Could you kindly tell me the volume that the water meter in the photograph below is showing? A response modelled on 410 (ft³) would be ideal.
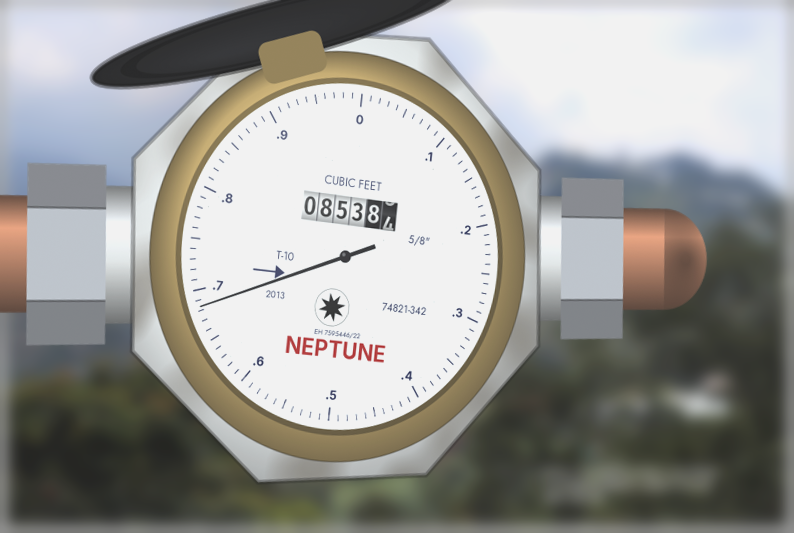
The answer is 85383.68 (ft³)
